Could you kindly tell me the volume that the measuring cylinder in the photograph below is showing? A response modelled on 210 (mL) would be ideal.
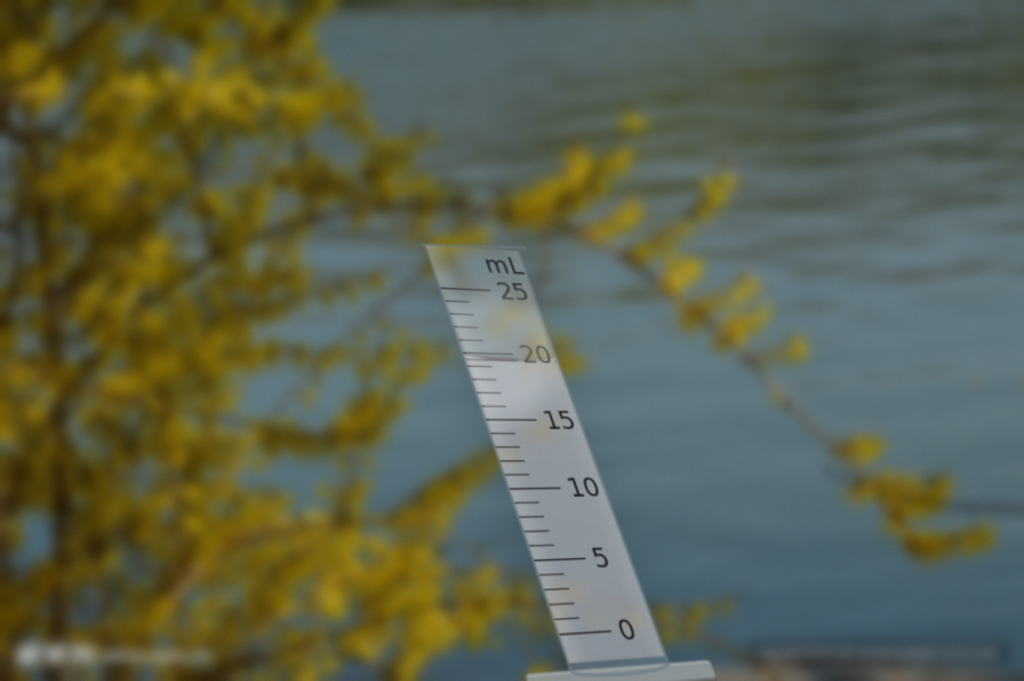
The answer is 19.5 (mL)
